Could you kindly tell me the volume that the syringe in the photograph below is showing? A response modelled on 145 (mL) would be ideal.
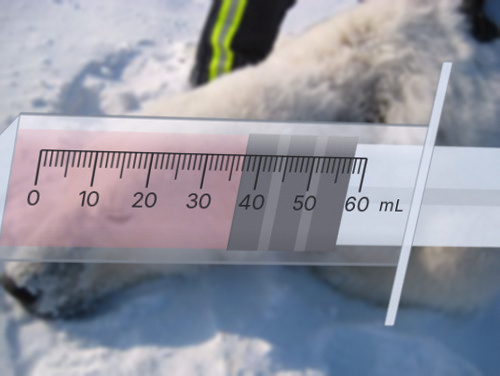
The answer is 37 (mL)
